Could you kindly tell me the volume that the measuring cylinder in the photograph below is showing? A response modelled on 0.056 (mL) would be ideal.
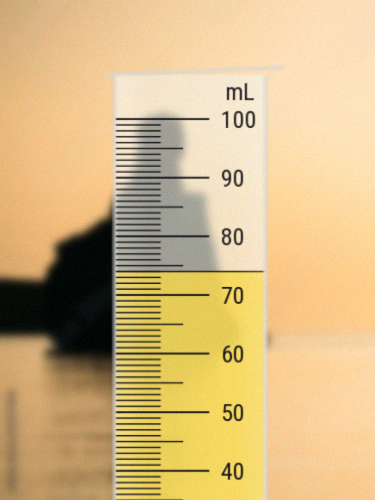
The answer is 74 (mL)
